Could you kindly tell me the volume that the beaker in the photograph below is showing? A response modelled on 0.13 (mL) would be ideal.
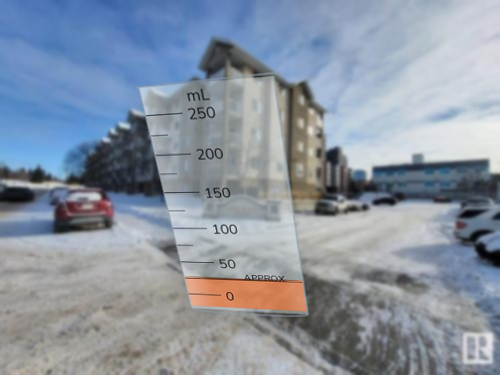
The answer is 25 (mL)
